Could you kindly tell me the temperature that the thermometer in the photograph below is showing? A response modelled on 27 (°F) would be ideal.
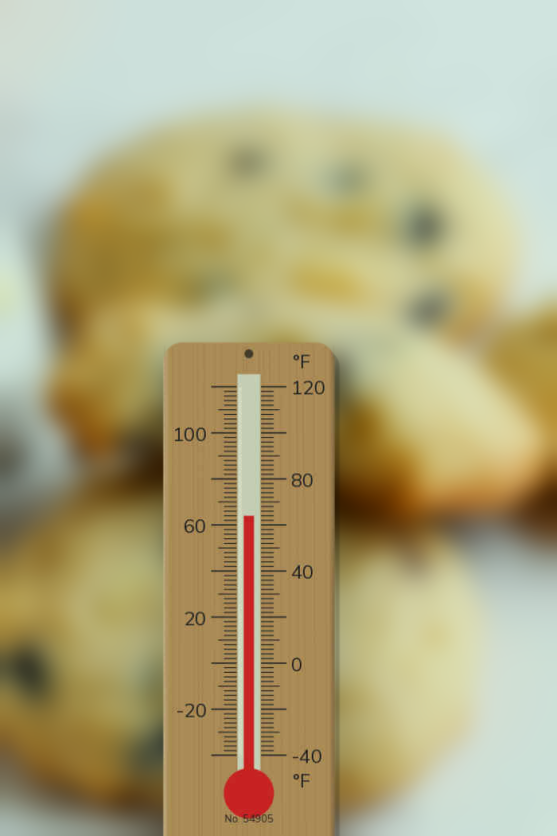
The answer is 64 (°F)
